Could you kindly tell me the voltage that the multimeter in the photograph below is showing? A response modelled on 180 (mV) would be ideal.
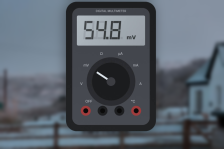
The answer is 54.8 (mV)
